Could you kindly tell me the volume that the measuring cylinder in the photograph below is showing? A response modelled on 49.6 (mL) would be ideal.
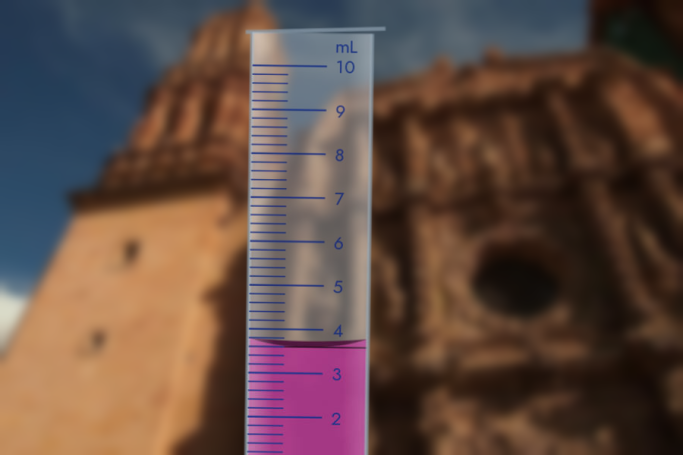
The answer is 3.6 (mL)
